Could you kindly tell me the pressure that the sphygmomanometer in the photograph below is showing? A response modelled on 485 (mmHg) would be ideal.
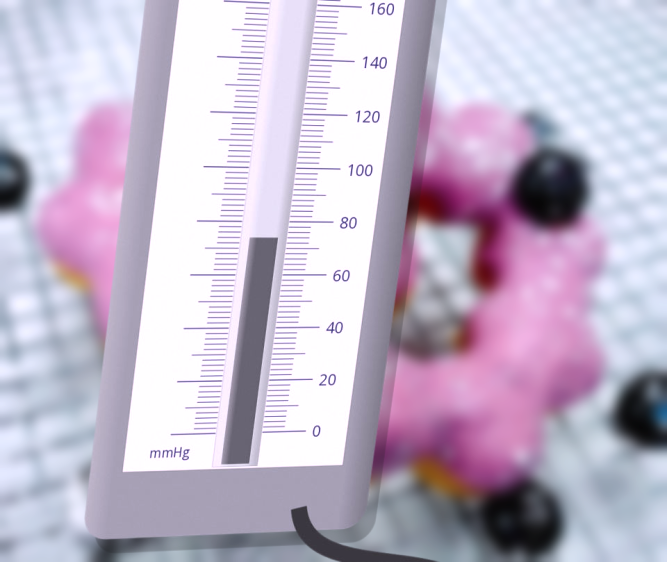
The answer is 74 (mmHg)
